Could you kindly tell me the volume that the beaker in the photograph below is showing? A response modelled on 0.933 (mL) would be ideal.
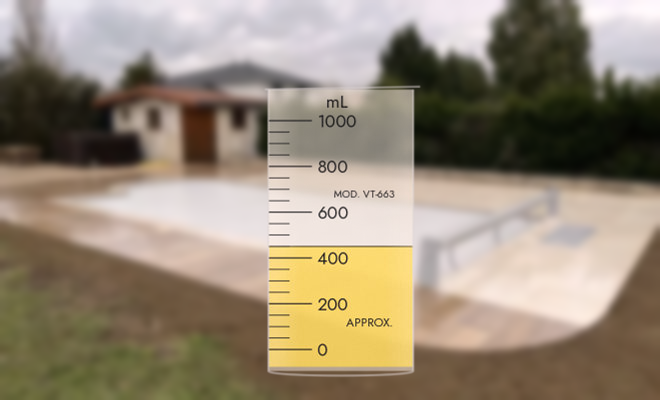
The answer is 450 (mL)
